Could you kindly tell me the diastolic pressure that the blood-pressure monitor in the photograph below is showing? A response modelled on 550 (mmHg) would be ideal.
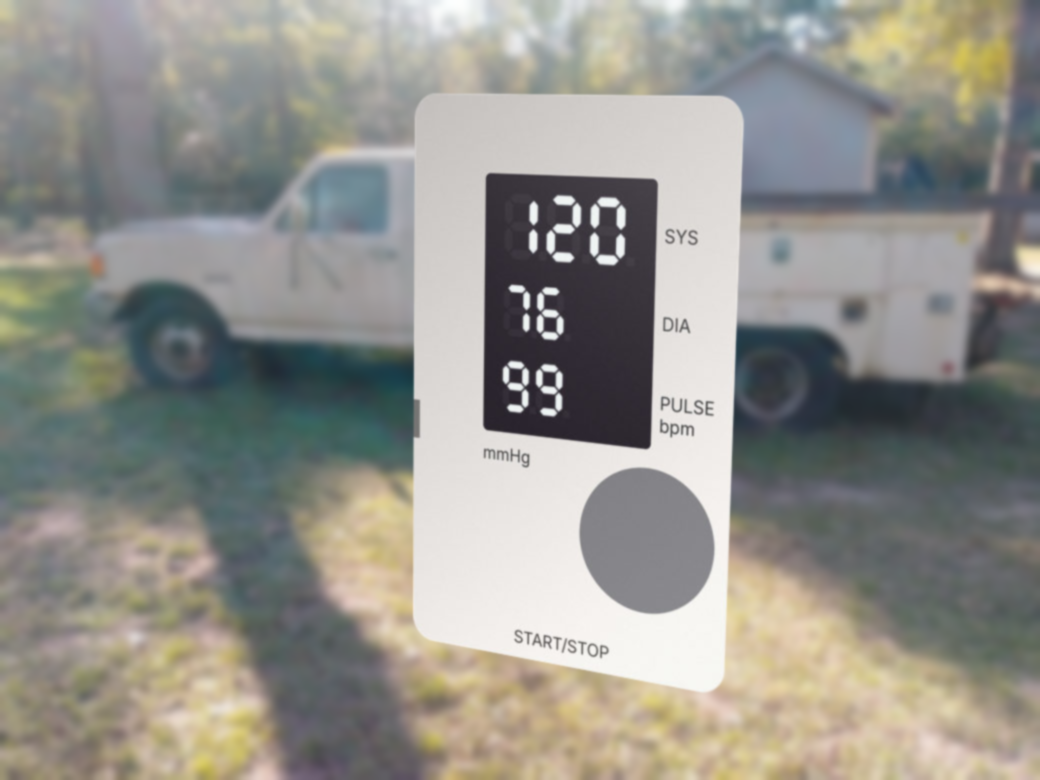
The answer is 76 (mmHg)
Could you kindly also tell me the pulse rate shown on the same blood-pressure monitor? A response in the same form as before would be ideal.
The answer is 99 (bpm)
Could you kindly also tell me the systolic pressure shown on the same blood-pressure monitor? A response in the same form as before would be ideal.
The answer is 120 (mmHg)
